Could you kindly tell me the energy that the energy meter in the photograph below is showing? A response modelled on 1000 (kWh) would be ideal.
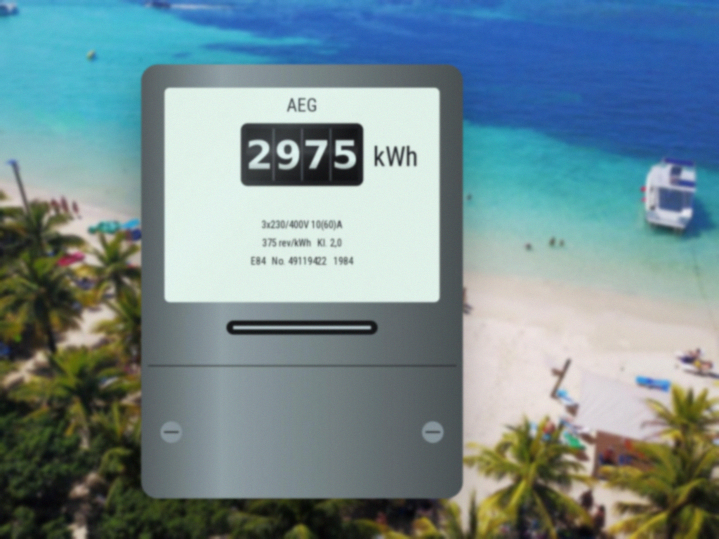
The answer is 2975 (kWh)
